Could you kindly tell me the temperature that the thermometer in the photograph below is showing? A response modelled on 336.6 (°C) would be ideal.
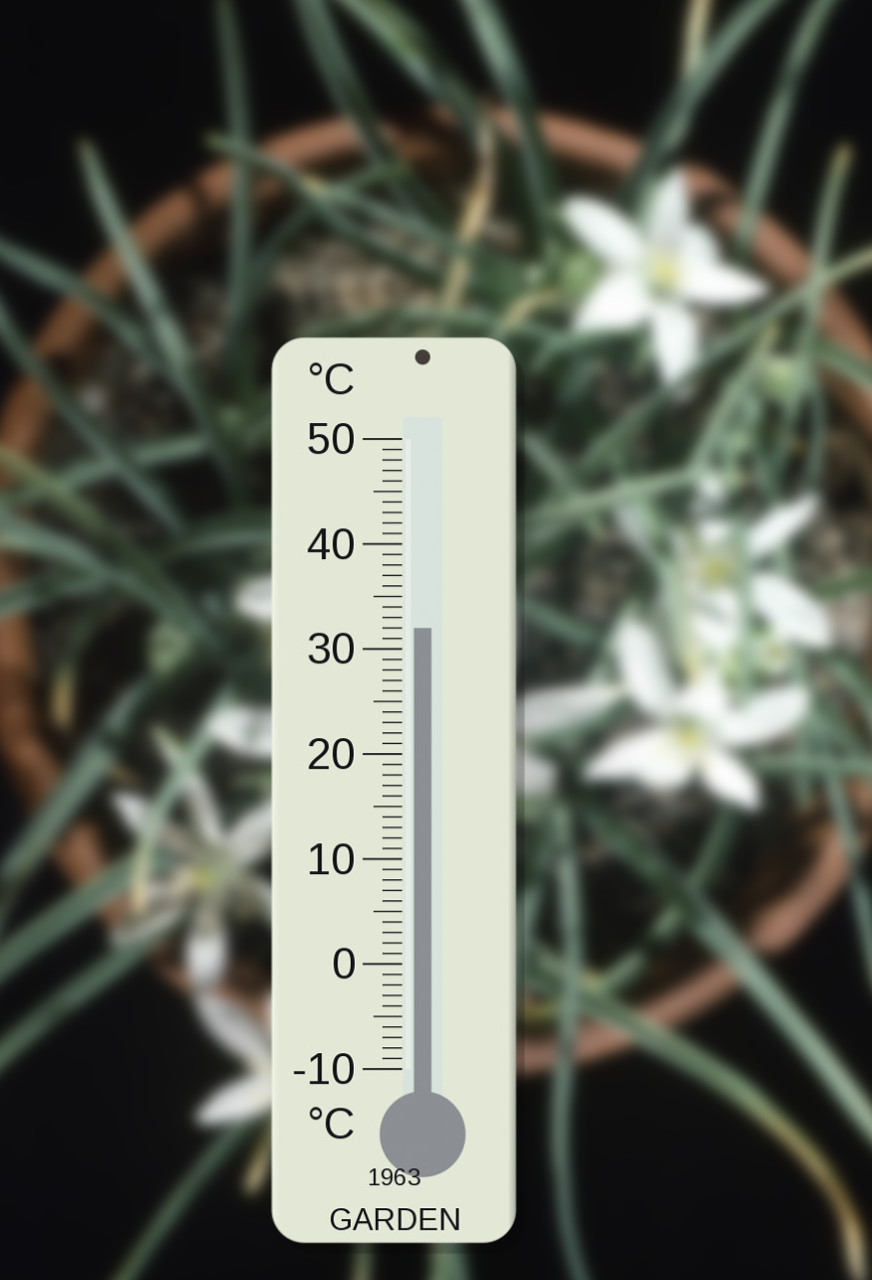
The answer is 32 (°C)
